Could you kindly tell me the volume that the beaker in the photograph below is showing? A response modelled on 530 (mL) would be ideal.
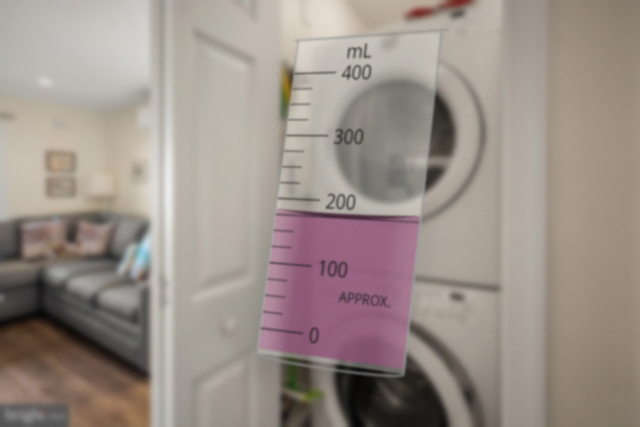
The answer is 175 (mL)
